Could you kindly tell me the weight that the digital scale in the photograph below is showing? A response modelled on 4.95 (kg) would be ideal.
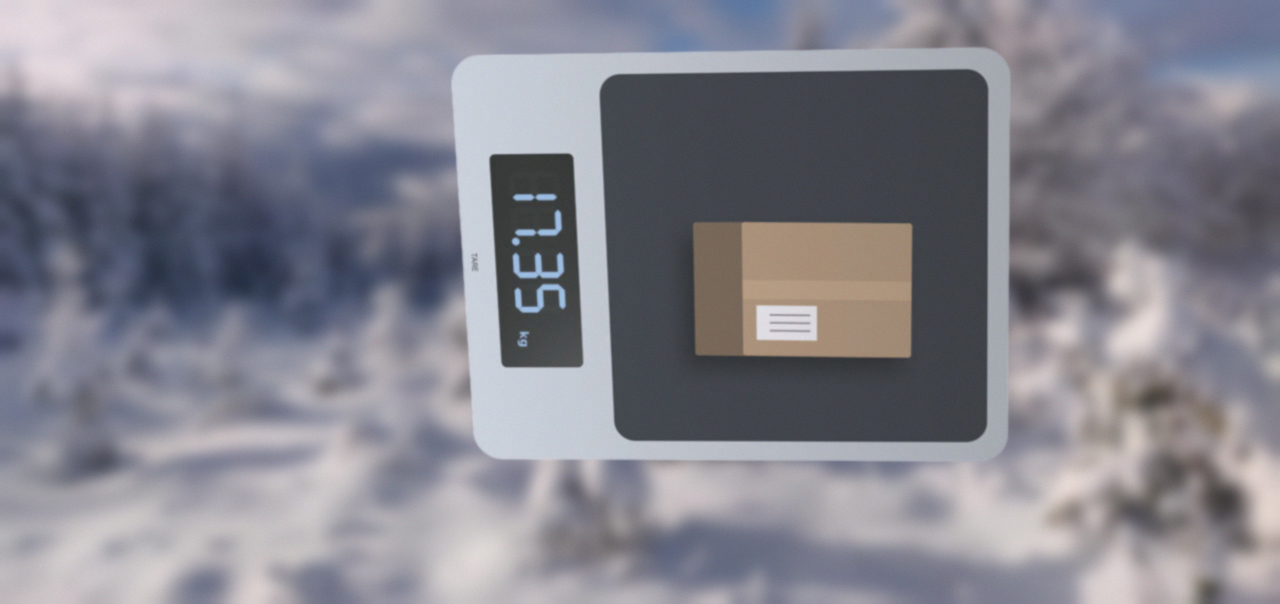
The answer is 17.35 (kg)
